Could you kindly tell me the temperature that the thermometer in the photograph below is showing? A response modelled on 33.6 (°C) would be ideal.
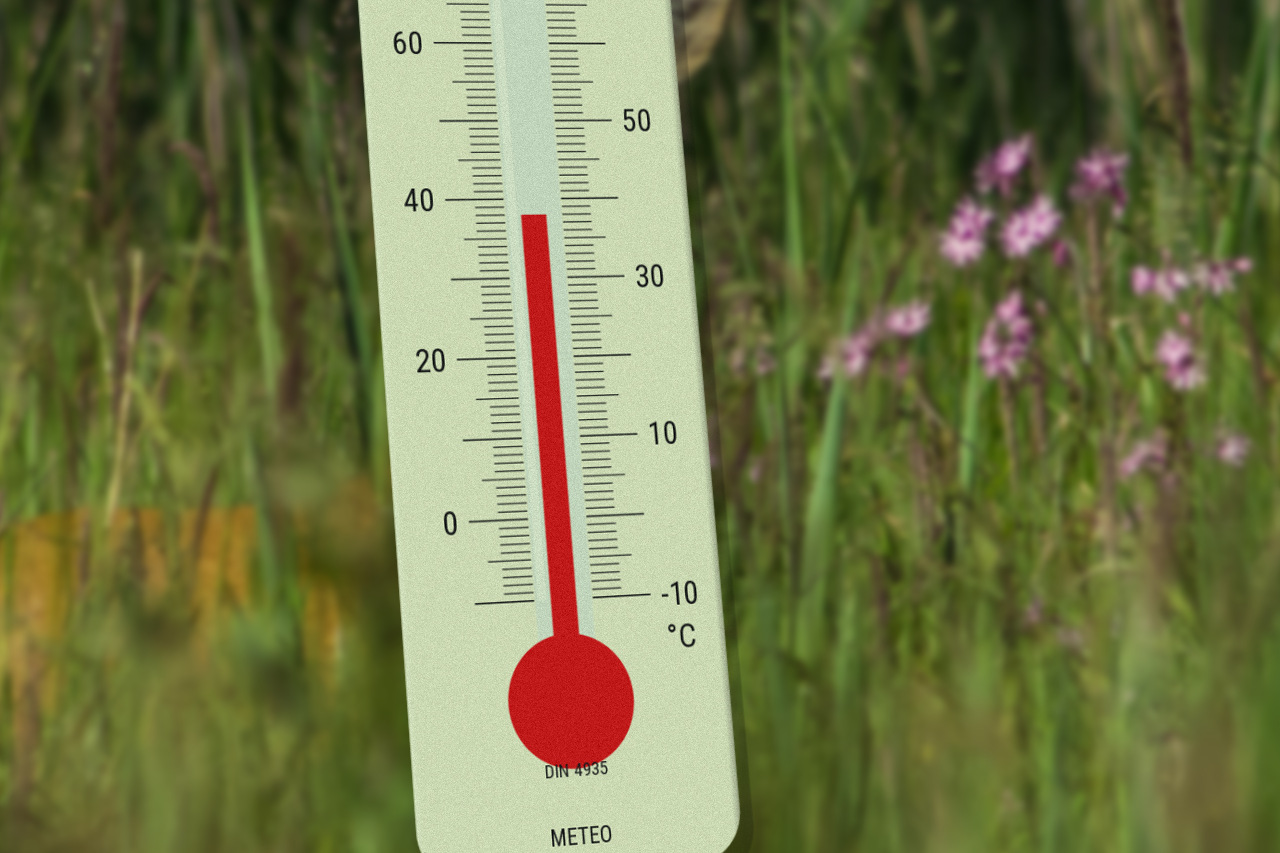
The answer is 38 (°C)
